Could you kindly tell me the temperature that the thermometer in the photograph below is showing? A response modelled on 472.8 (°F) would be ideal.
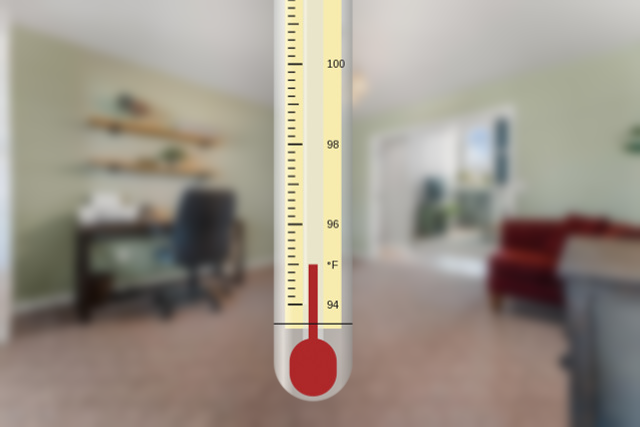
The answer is 95 (°F)
